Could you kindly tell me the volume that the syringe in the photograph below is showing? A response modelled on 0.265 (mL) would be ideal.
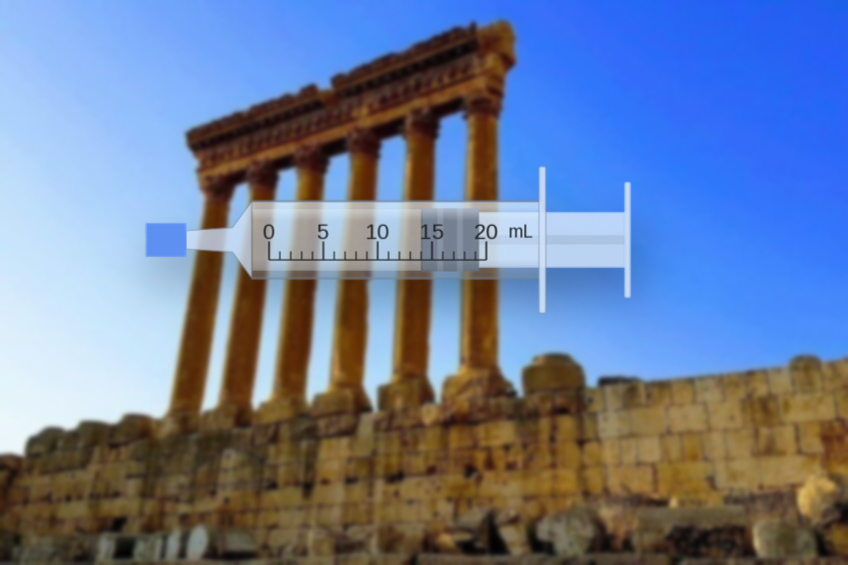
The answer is 14 (mL)
